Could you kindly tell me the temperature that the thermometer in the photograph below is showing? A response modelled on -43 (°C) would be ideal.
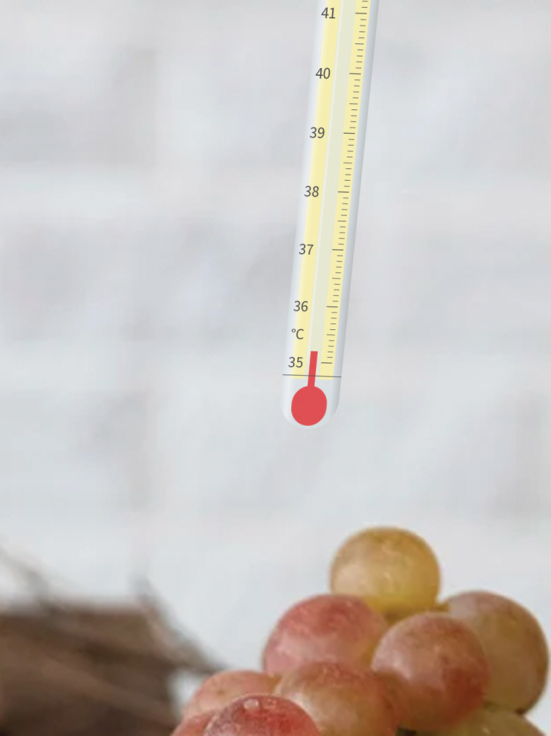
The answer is 35.2 (°C)
